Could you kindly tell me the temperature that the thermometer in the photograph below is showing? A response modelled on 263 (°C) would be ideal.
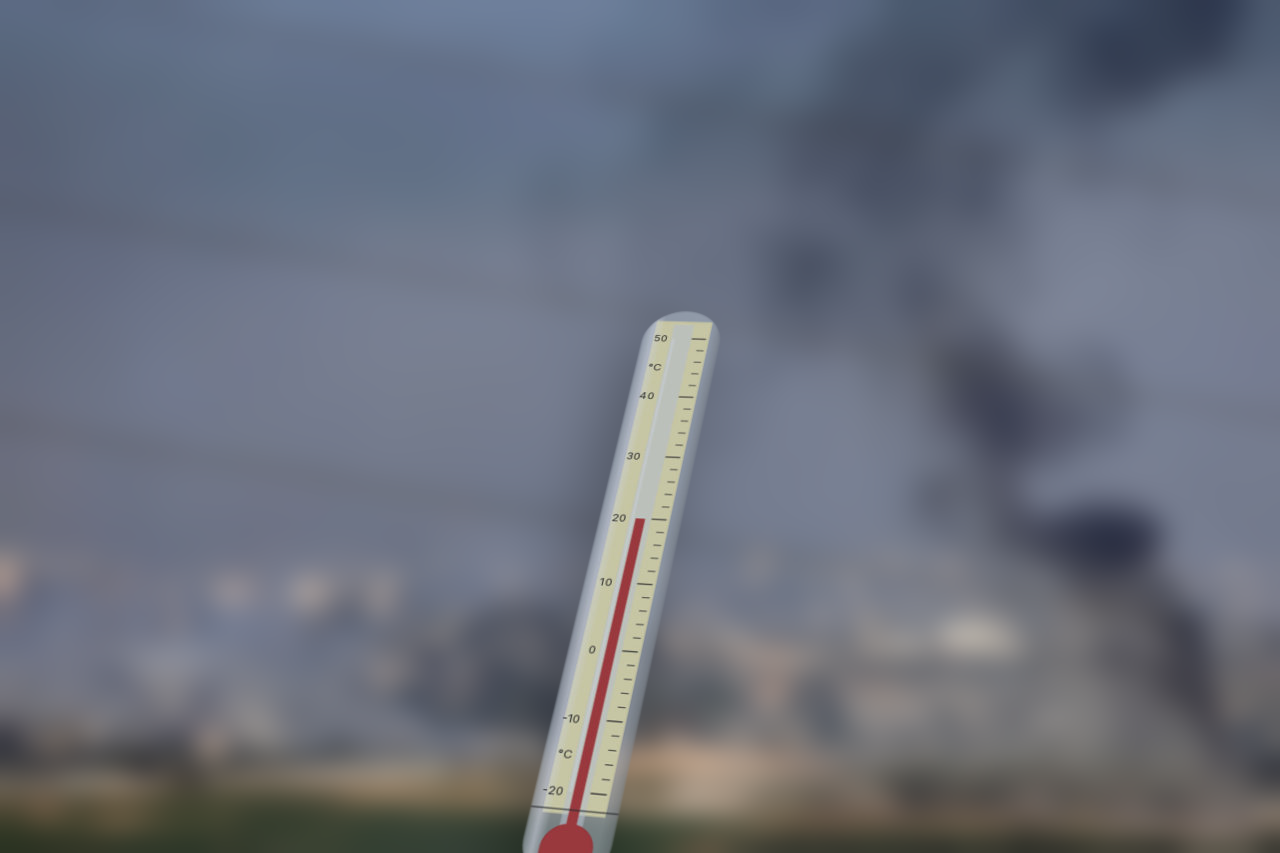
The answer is 20 (°C)
